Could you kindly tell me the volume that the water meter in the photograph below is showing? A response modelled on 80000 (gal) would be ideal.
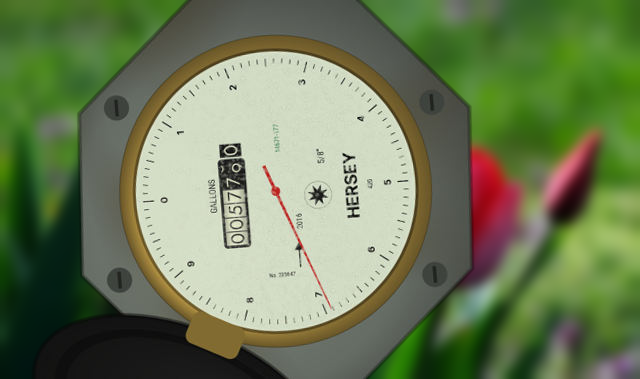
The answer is 57786.9 (gal)
